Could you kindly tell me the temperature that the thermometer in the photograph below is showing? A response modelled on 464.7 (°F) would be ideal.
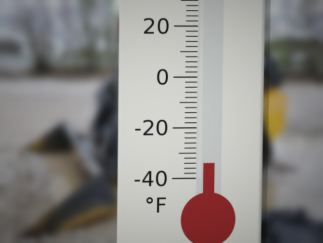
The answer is -34 (°F)
